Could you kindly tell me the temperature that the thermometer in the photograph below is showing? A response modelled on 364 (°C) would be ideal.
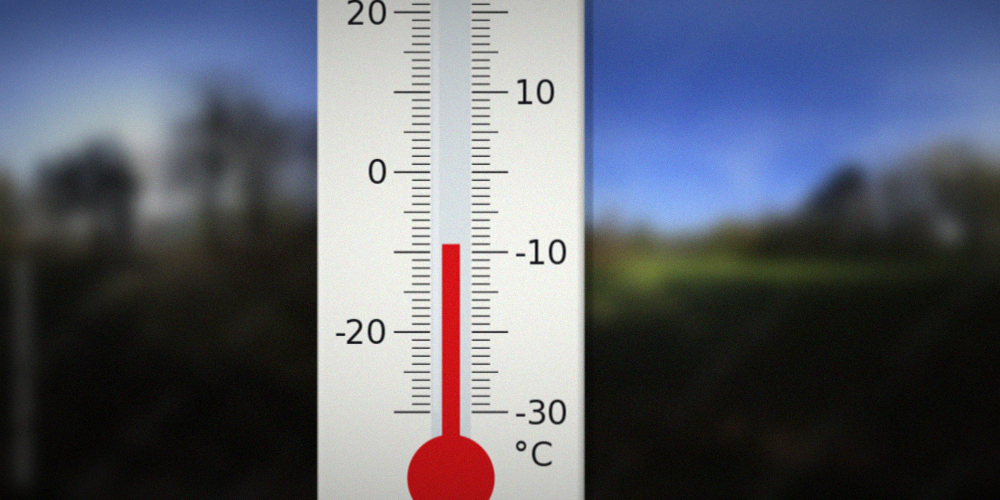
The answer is -9 (°C)
